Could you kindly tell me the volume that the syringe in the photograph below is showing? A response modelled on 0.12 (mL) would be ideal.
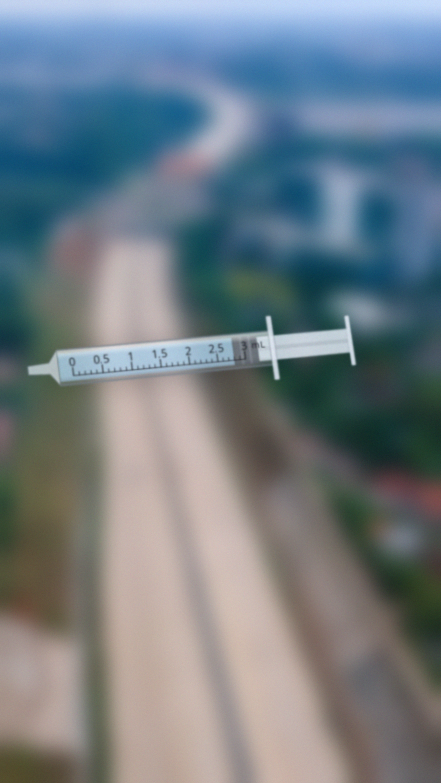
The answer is 2.8 (mL)
